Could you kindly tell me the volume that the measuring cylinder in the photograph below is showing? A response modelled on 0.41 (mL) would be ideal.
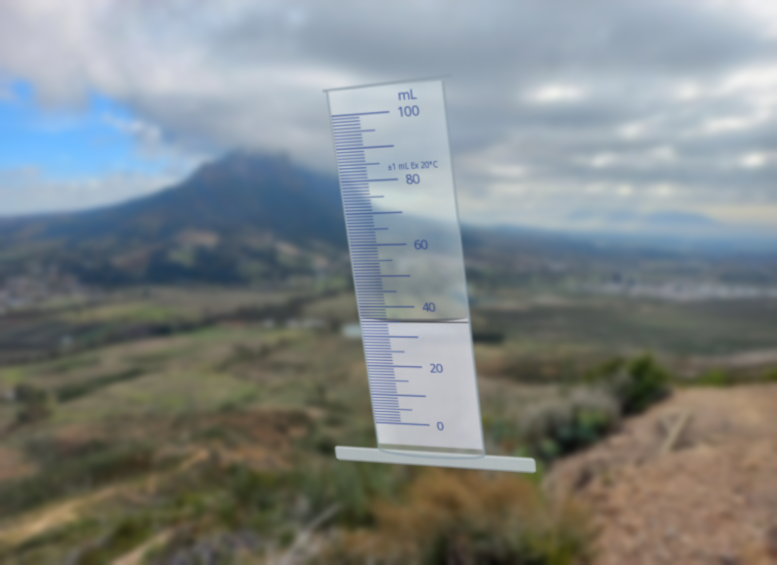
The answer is 35 (mL)
